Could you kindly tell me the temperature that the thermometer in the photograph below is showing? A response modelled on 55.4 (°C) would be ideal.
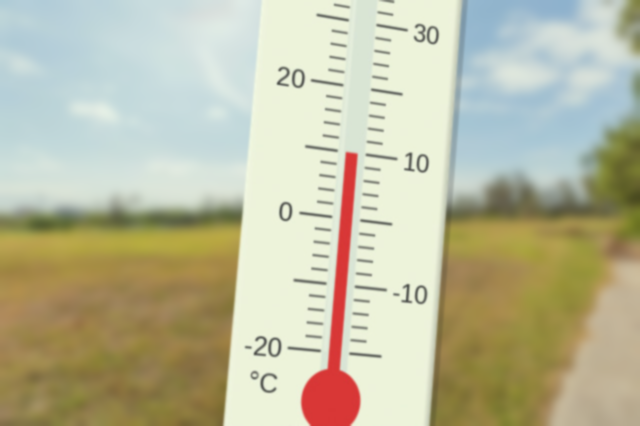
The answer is 10 (°C)
